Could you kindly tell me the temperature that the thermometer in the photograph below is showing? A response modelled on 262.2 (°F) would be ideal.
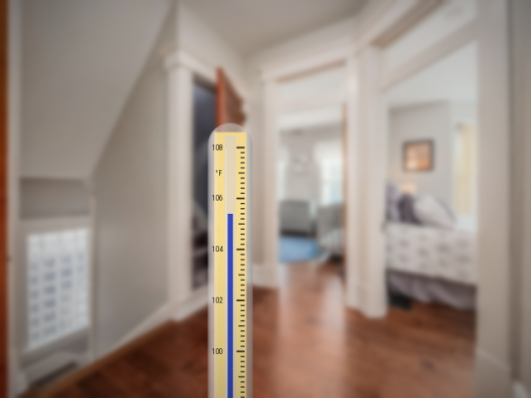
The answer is 105.4 (°F)
